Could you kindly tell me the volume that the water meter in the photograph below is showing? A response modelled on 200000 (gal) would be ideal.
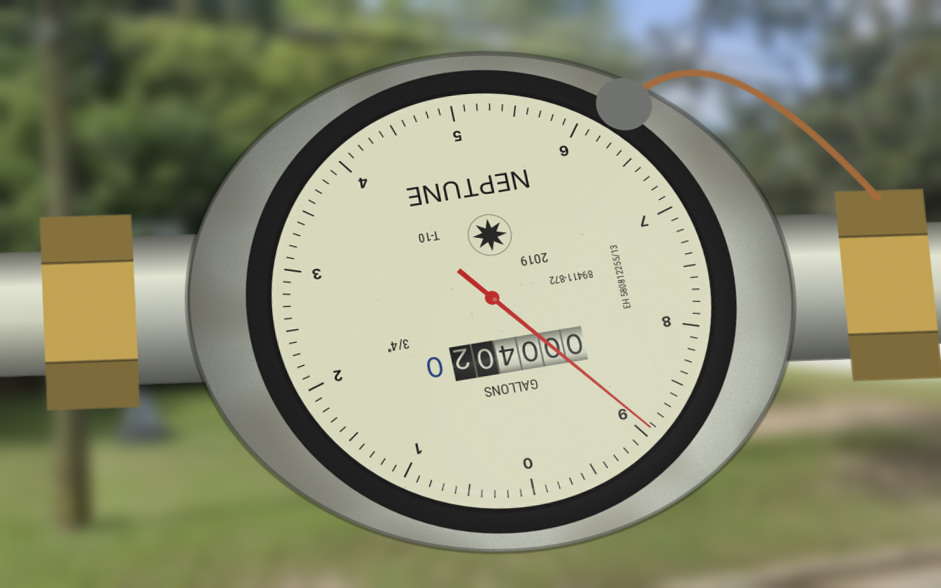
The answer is 4018.9 (gal)
